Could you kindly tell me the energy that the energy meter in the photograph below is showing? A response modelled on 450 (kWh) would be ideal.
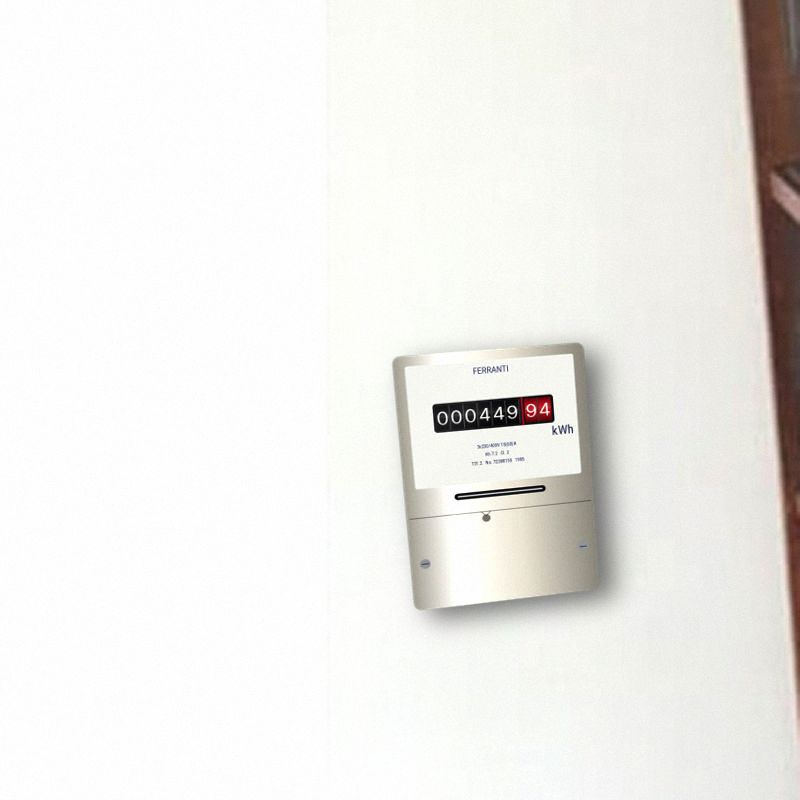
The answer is 449.94 (kWh)
